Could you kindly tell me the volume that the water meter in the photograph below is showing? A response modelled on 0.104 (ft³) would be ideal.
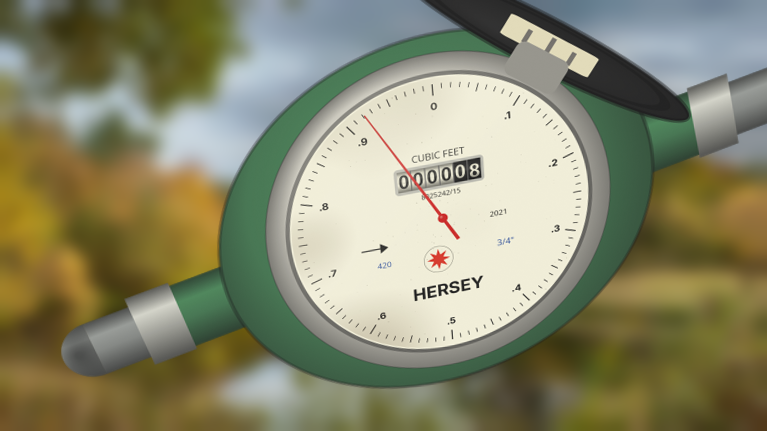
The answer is 7.92 (ft³)
